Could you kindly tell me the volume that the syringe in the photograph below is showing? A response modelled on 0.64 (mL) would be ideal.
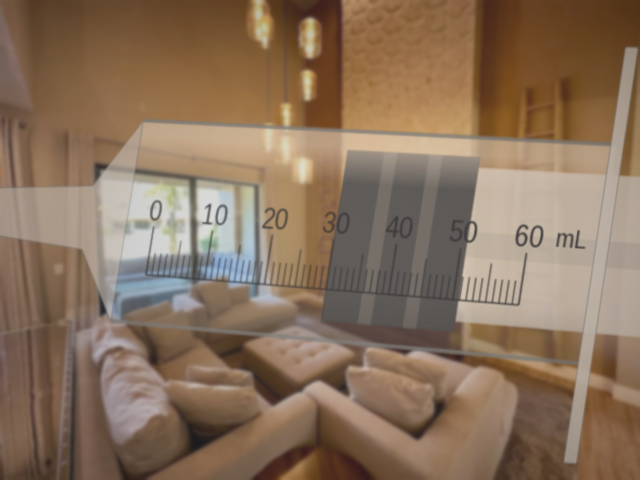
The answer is 30 (mL)
